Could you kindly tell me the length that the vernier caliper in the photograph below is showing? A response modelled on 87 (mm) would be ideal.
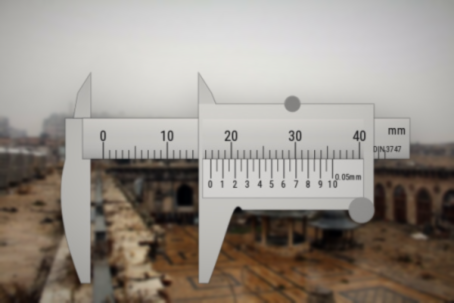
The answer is 16.8 (mm)
